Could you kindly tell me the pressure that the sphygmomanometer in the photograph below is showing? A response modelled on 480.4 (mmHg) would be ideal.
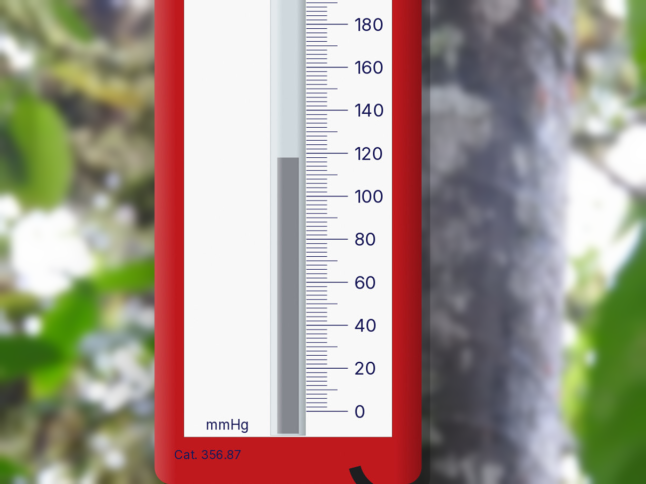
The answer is 118 (mmHg)
